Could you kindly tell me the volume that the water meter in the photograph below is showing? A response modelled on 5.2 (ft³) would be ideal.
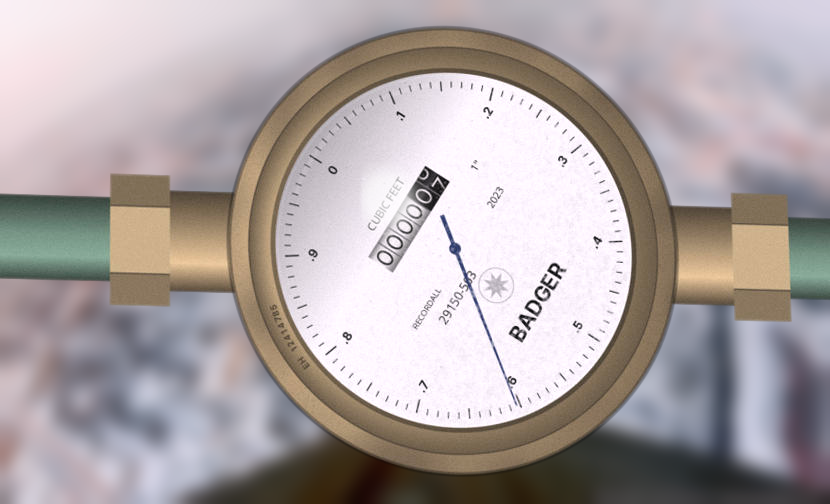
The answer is 6.60 (ft³)
